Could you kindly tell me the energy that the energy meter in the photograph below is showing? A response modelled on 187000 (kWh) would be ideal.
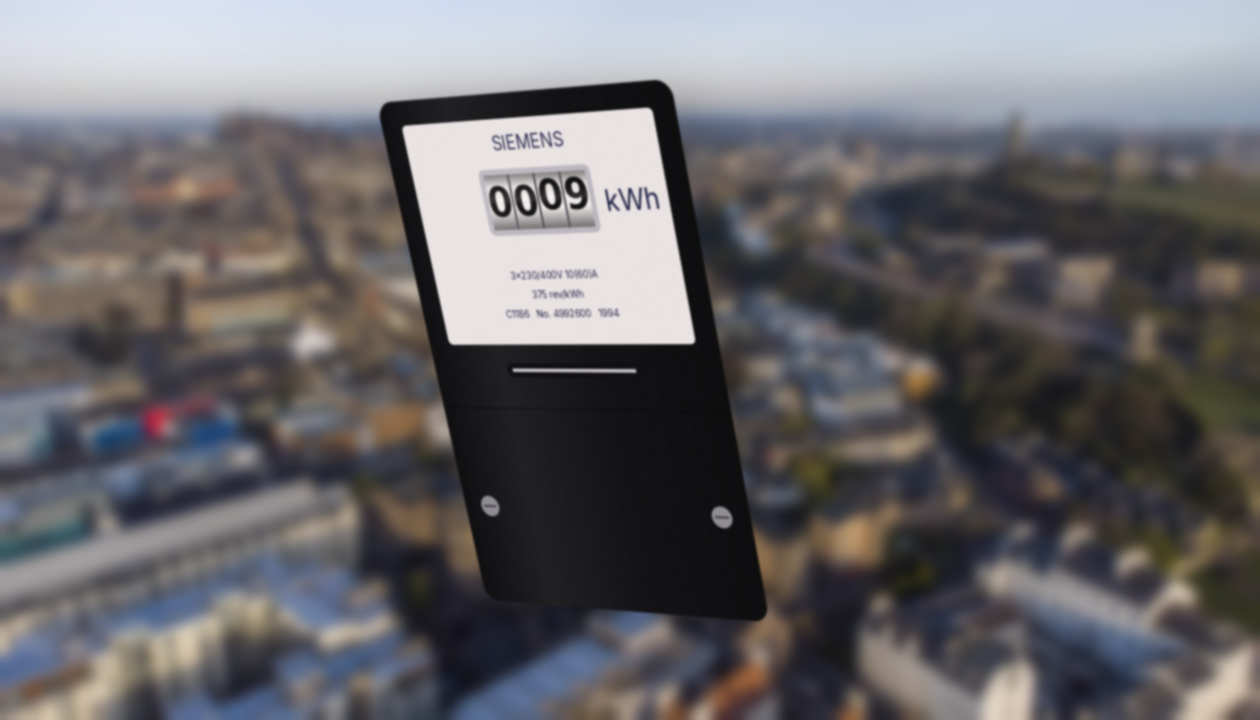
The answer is 9 (kWh)
